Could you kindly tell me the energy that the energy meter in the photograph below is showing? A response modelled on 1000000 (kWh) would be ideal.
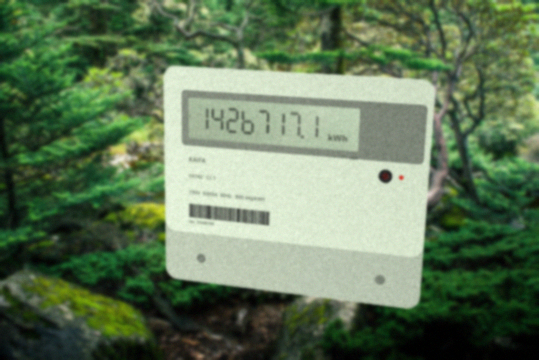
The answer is 1426717.1 (kWh)
